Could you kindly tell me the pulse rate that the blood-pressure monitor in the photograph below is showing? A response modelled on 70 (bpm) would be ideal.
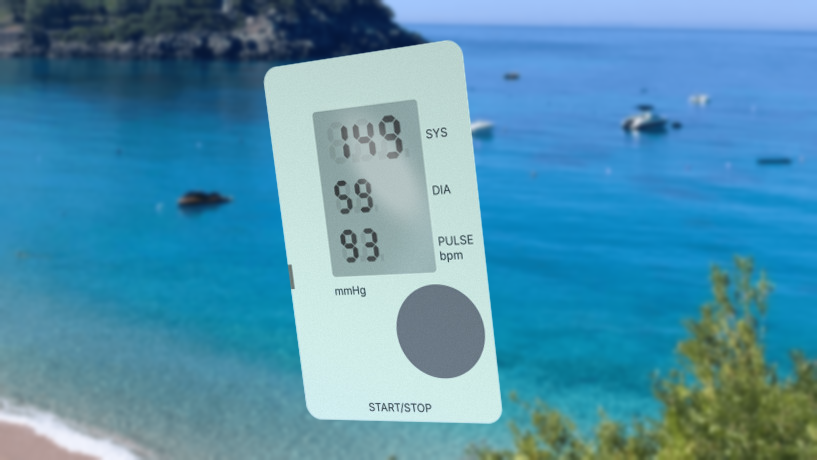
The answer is 93 (bpm)
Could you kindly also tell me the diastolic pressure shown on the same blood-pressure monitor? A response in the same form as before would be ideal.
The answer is 59 (mmHg)
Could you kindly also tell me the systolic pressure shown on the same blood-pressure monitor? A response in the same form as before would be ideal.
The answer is 149 (mmHg)
